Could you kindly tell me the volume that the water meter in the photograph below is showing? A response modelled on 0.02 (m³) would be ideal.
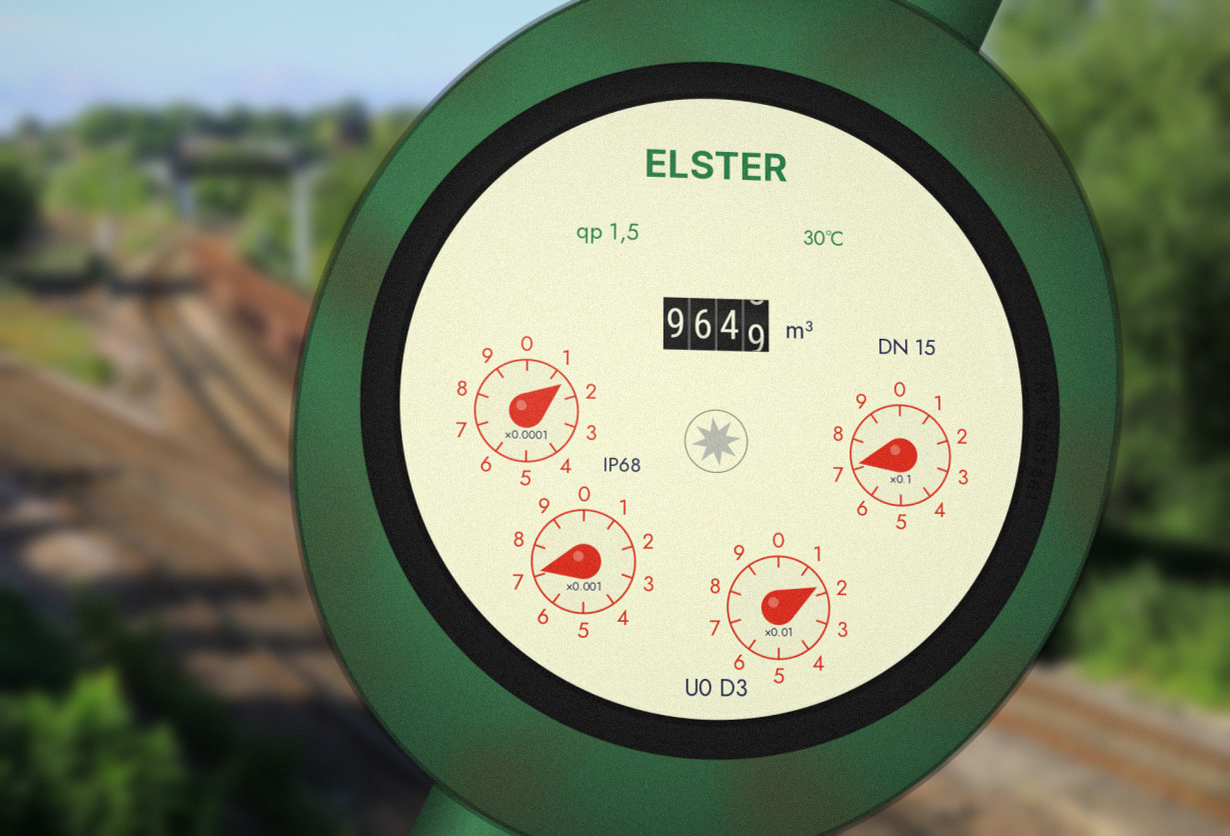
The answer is 9648.7171 (m³)
